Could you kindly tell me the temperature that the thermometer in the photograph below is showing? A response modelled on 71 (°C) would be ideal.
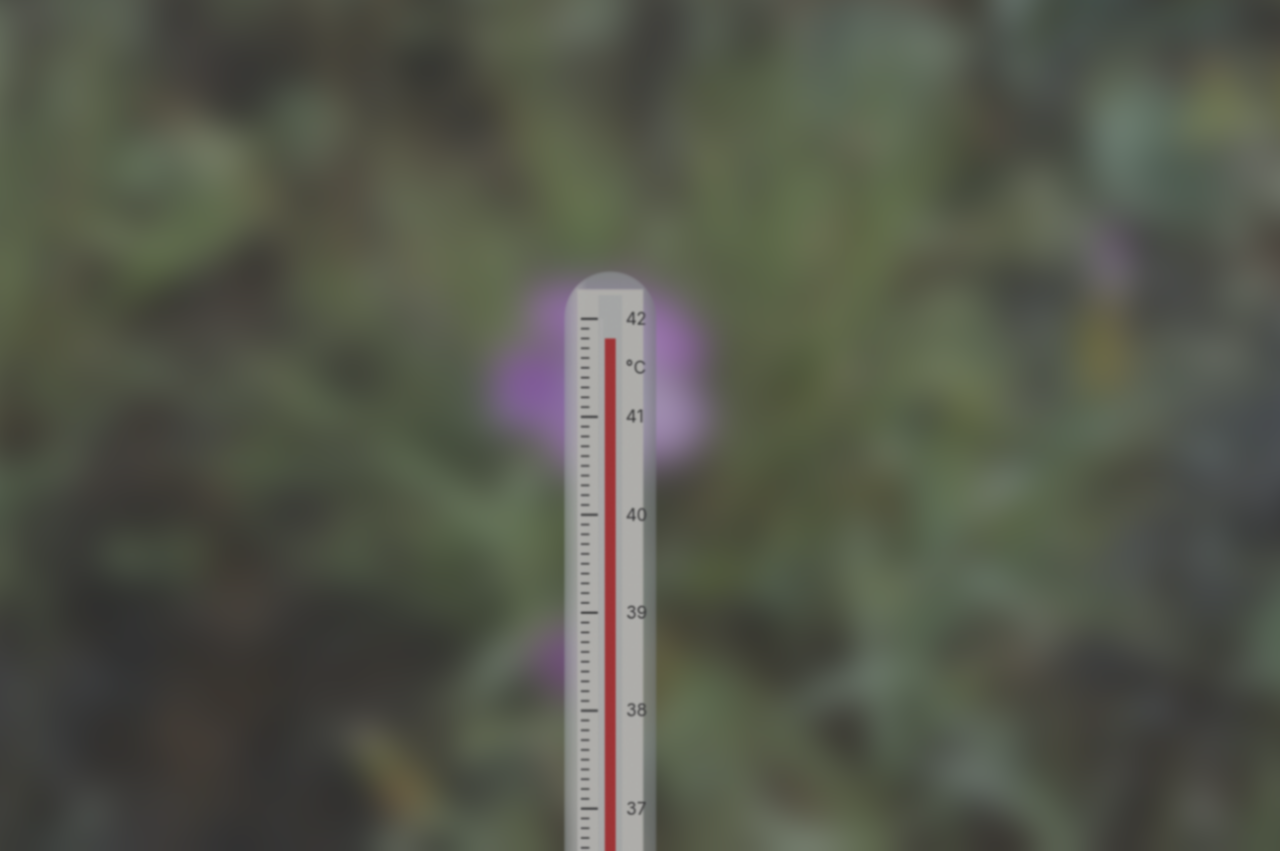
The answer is 41.8 (°C)
